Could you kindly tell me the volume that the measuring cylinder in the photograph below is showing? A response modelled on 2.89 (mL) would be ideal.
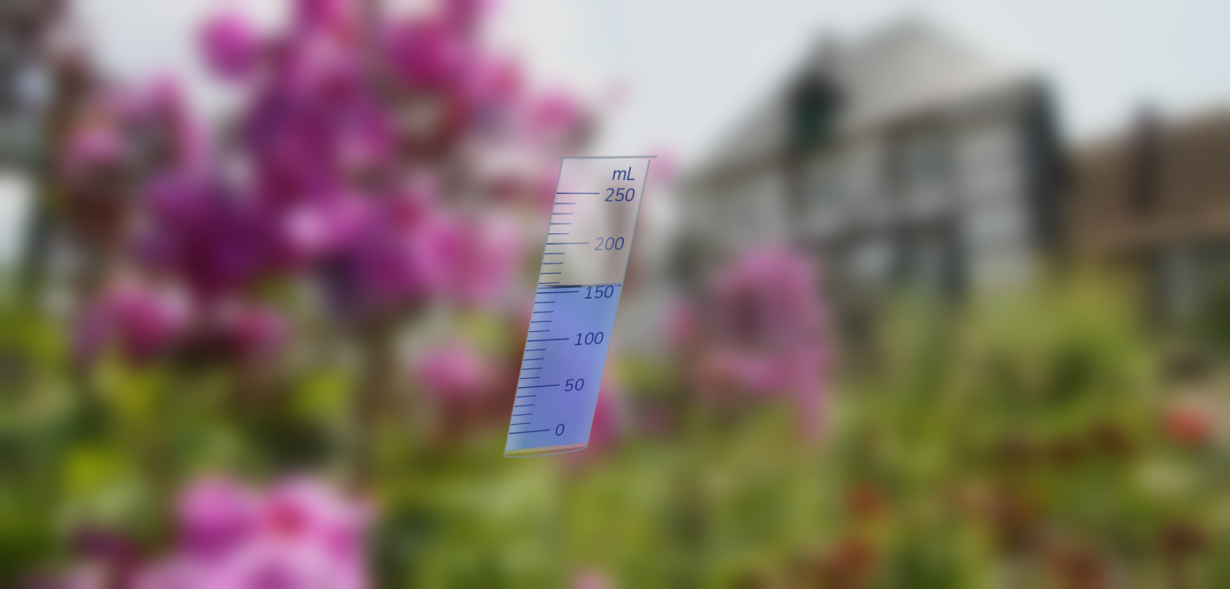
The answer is 155 (mL)
